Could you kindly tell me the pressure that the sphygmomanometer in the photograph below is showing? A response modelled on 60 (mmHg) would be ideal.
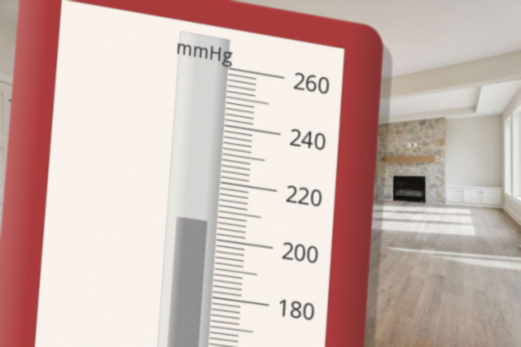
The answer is 206 (mmHg)
